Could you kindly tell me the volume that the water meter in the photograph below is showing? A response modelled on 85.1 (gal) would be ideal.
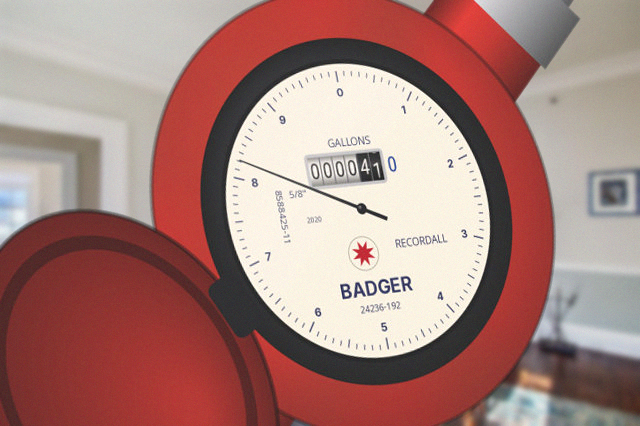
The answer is 408.2 (gal)
